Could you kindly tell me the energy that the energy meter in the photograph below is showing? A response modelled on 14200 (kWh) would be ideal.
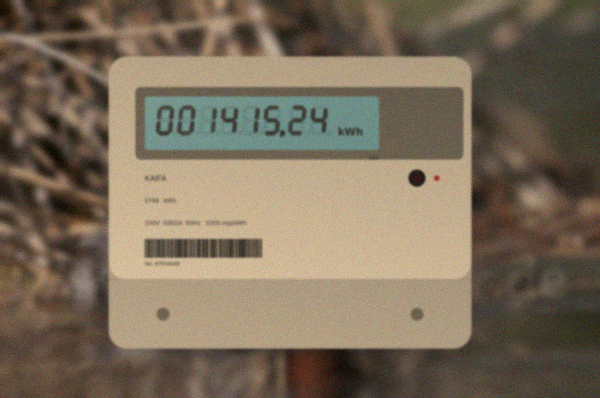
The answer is 1415.24 (kWh)
